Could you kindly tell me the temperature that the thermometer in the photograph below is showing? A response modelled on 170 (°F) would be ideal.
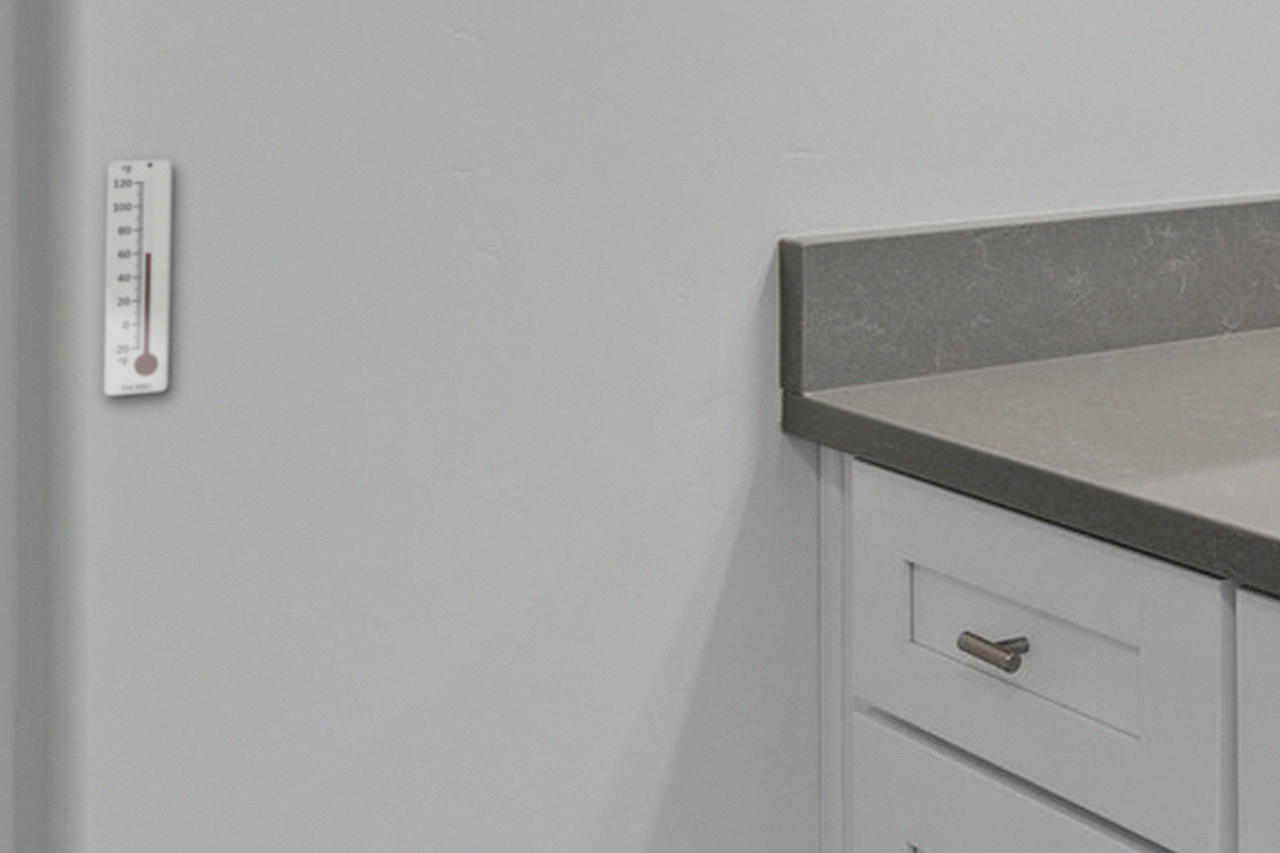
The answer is 60 (°F)
